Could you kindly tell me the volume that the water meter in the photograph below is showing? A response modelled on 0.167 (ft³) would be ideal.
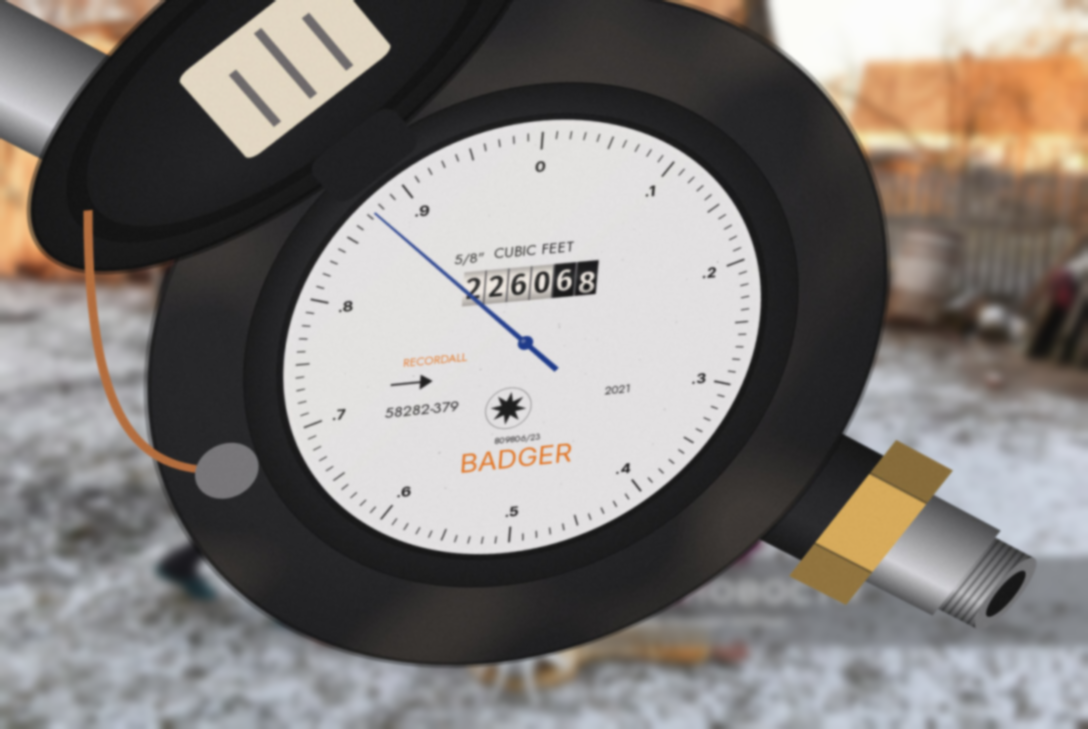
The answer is 226067.87 (ft³)
